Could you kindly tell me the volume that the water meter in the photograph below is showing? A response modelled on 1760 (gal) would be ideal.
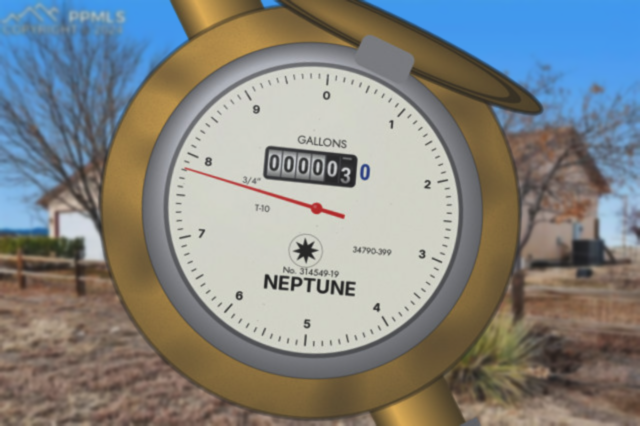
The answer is 27.8 (gal)
